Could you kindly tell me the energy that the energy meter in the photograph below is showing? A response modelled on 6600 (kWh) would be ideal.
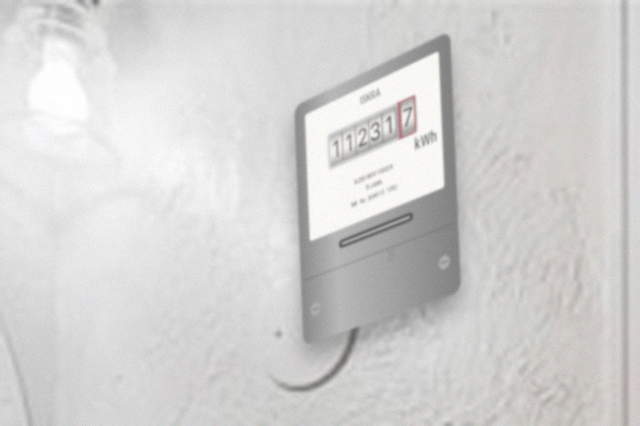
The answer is 11231.7 (kWh)
